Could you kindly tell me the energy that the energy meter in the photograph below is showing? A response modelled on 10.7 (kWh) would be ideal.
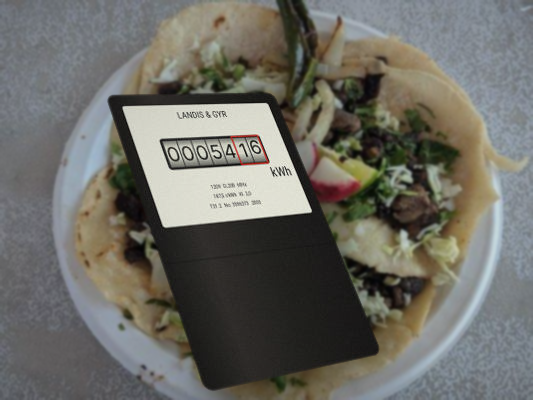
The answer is 54.16 (kWh)
